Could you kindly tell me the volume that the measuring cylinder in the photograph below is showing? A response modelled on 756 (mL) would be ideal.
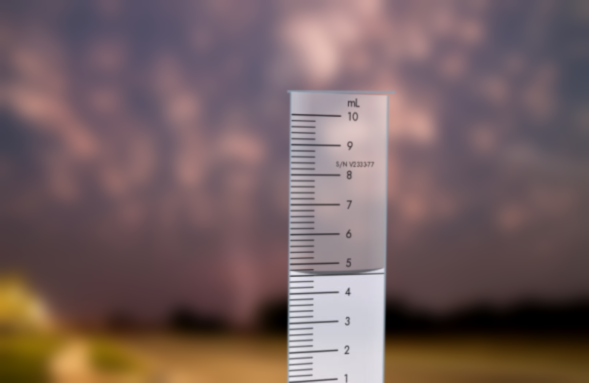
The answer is 4.6 (mL)
